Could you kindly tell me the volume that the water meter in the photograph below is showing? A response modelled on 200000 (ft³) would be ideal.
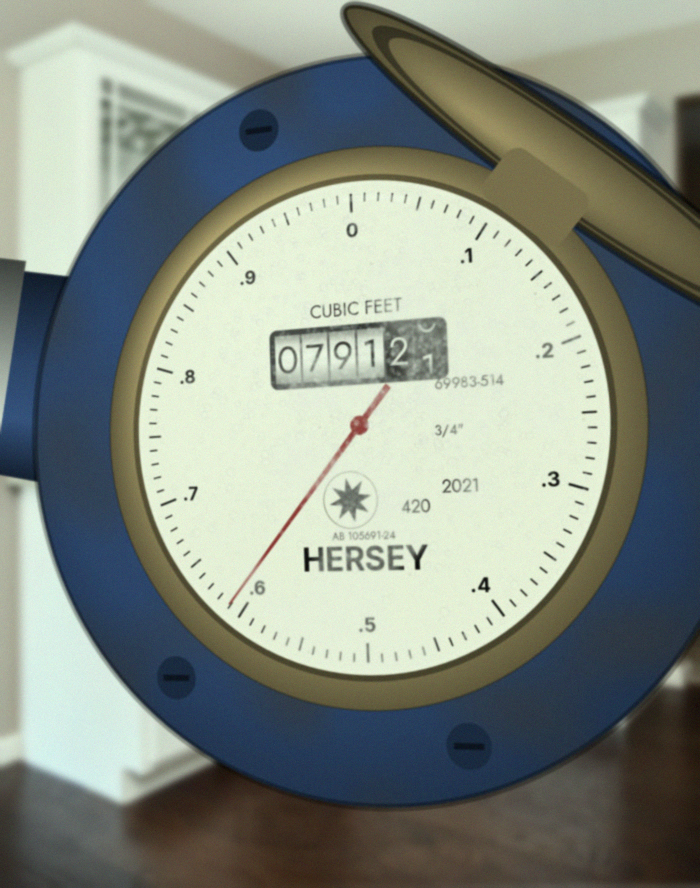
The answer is 79120.61 (ft³)
